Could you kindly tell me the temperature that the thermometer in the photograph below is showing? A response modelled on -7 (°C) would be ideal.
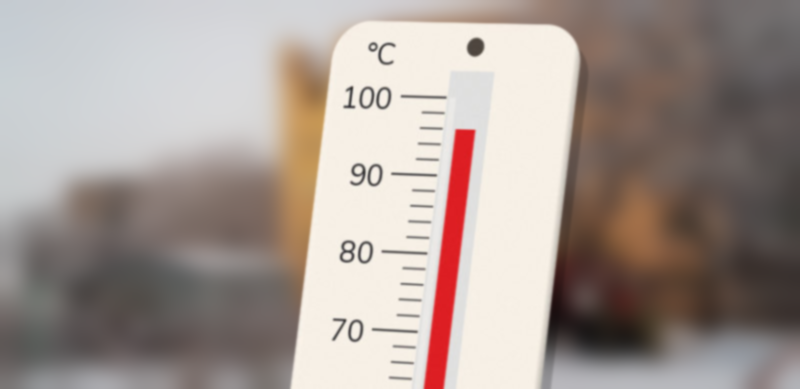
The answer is 96 (°C)
